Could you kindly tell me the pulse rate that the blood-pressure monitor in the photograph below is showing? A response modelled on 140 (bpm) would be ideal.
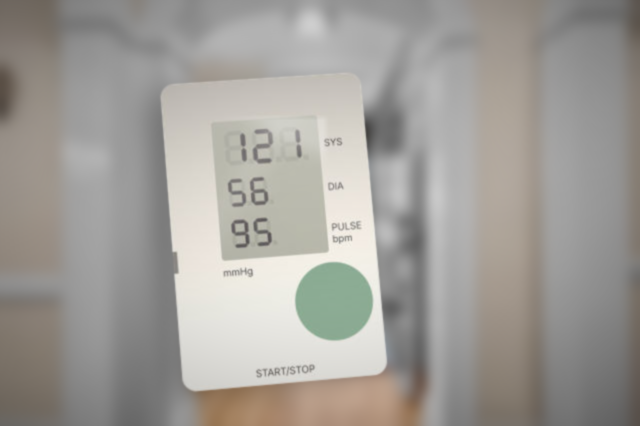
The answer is 95 (bpm)
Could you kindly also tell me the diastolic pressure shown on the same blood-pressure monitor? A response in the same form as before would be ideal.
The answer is 56 (mmHg)
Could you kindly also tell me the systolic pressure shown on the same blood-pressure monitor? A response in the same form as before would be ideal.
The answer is 121 (mmHg)
